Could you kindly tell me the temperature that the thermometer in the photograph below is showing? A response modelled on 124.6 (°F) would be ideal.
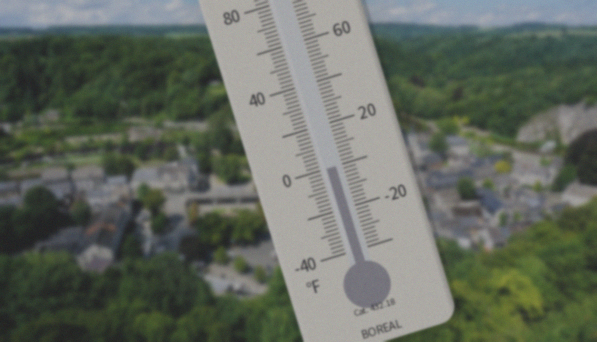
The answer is 0 (°F)
